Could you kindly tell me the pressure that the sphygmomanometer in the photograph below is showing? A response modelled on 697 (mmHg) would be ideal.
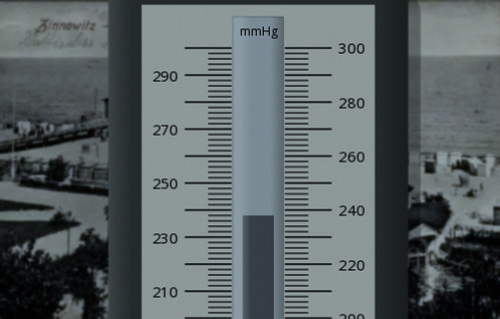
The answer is 238 (mmHg)
